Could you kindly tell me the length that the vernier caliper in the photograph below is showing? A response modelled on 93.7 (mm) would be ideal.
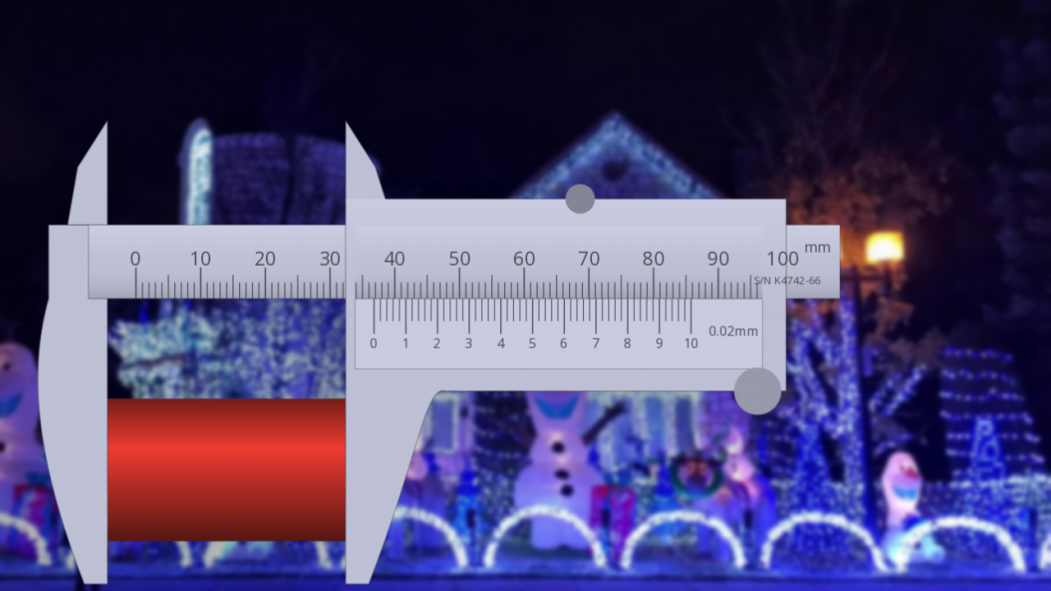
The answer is 36.8 (mm)
